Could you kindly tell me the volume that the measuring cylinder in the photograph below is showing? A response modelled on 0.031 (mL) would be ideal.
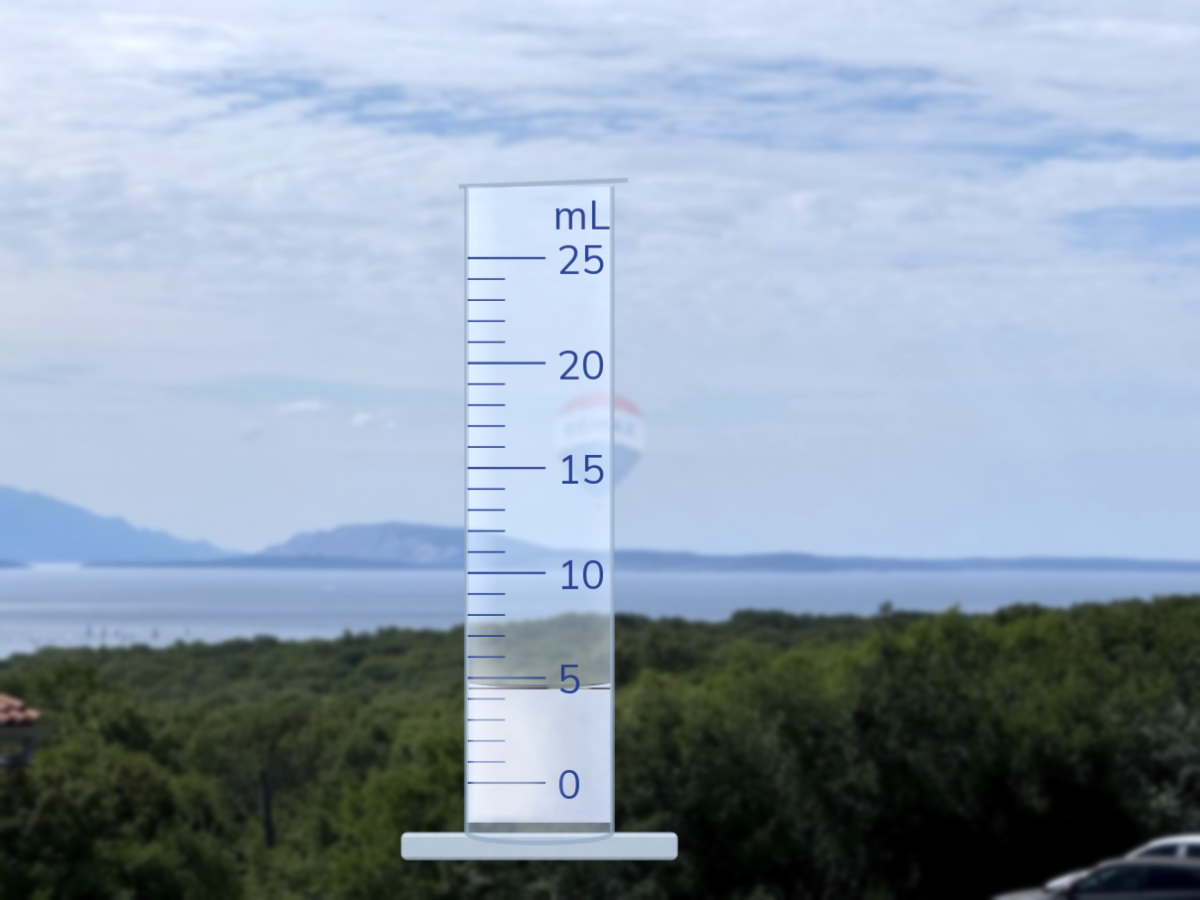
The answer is 4.5 (mL)
